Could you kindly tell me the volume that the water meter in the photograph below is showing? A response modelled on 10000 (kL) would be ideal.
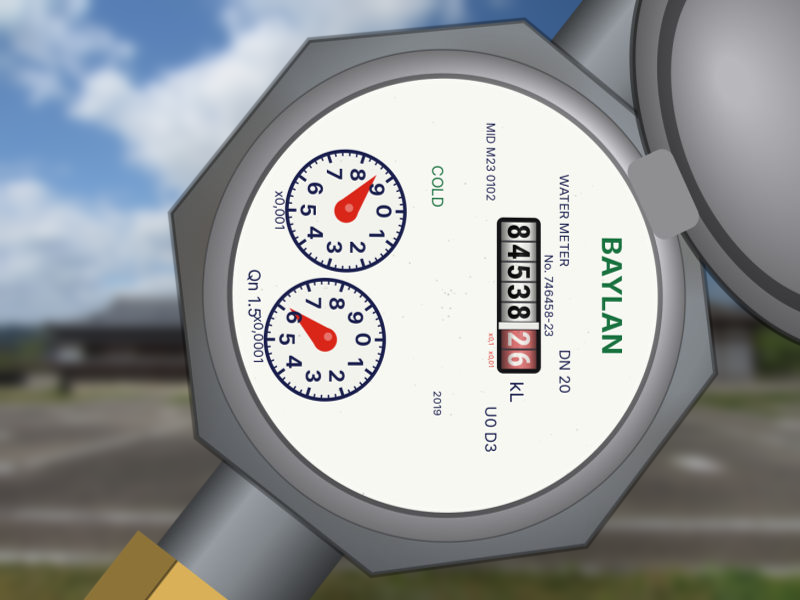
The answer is 84538.2686 (kL)
